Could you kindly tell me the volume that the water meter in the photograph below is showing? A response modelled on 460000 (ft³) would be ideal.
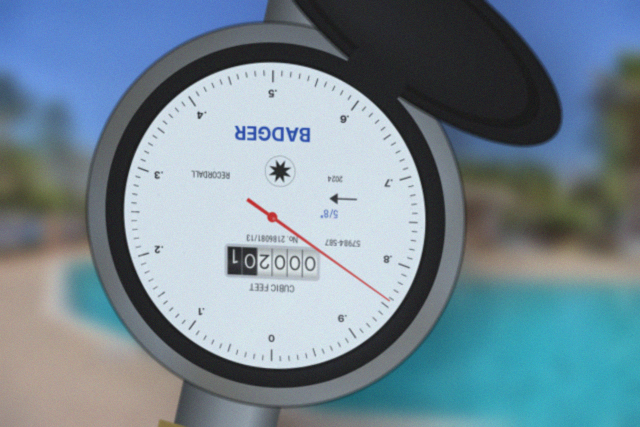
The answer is 200.84 (ft³)
